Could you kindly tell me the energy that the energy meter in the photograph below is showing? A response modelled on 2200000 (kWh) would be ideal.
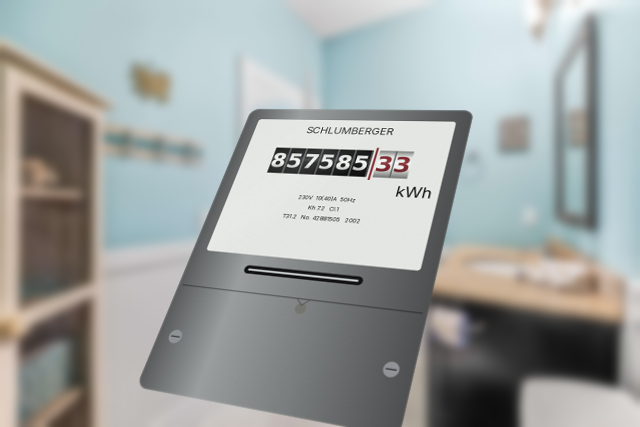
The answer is 857585.33 (kWh)
